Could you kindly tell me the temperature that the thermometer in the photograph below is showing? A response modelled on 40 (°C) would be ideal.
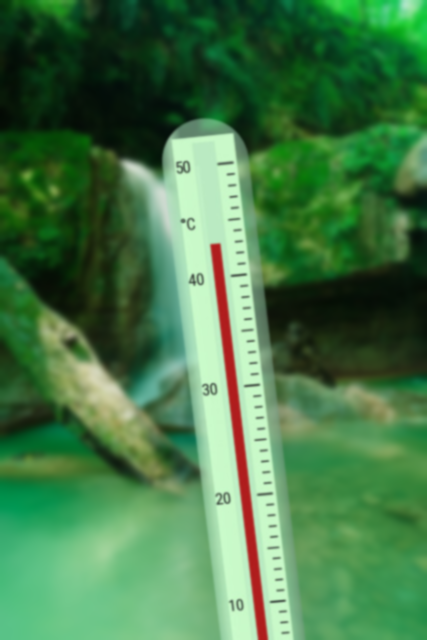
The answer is 43 (°C)
